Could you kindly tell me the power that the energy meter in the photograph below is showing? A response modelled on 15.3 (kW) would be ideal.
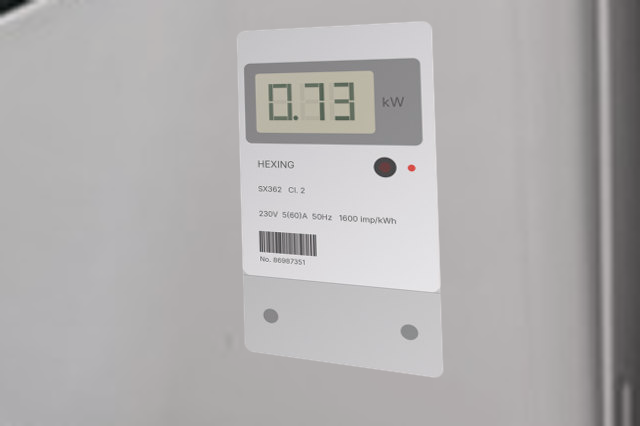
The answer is 0.73 (kW)
